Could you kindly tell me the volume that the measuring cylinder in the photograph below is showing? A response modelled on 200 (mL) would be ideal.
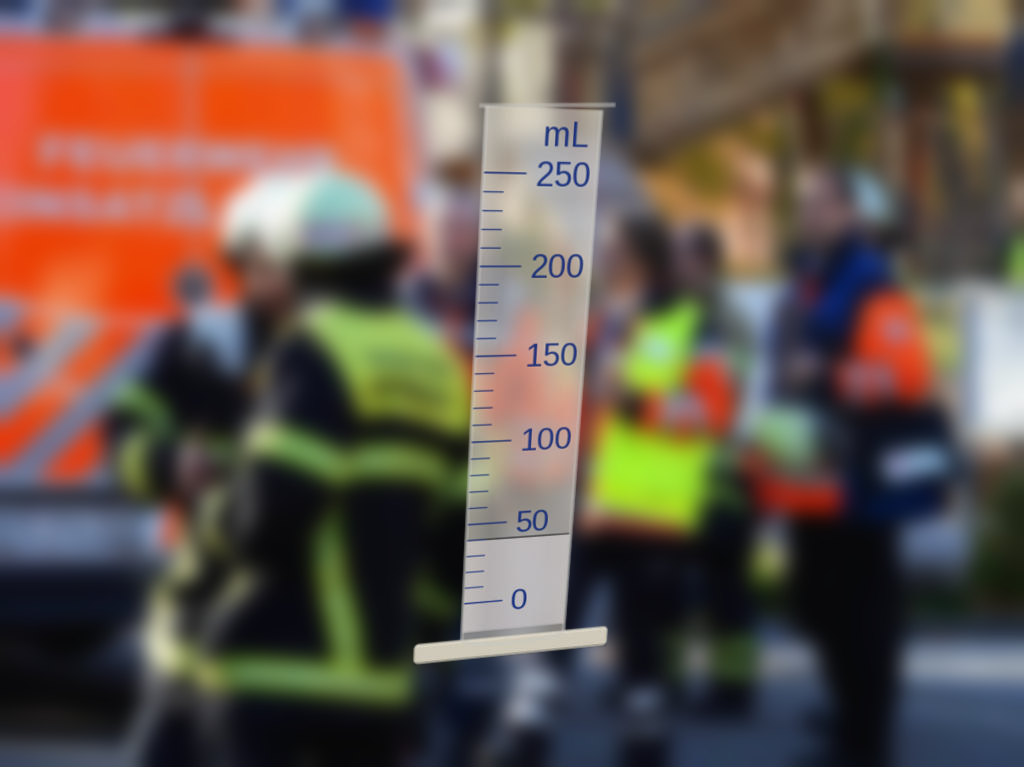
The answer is 40 (mL)
